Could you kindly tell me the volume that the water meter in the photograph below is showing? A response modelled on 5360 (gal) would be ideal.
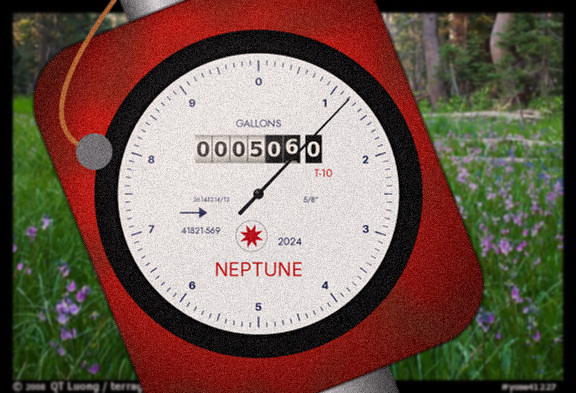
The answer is 5061.2 (gal)
